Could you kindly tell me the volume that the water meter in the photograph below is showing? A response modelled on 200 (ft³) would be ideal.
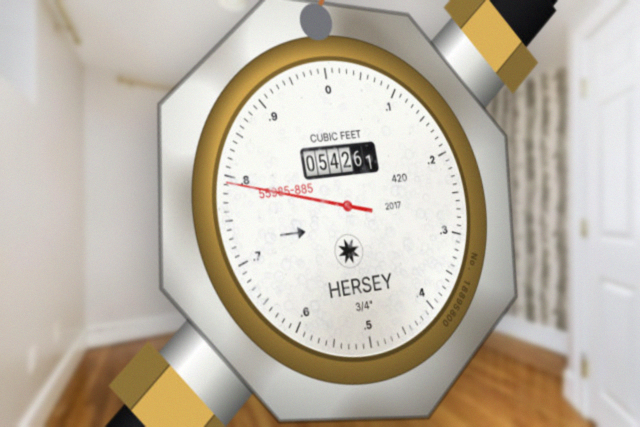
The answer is 54260.79 (ft³)
